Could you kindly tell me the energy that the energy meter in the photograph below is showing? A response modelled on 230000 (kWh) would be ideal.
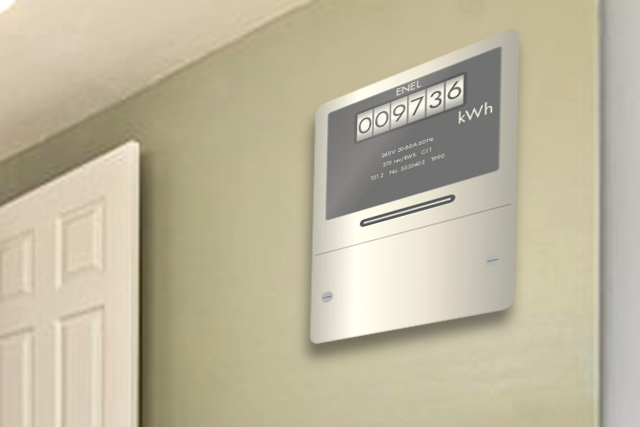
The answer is 9736 (kWh)
